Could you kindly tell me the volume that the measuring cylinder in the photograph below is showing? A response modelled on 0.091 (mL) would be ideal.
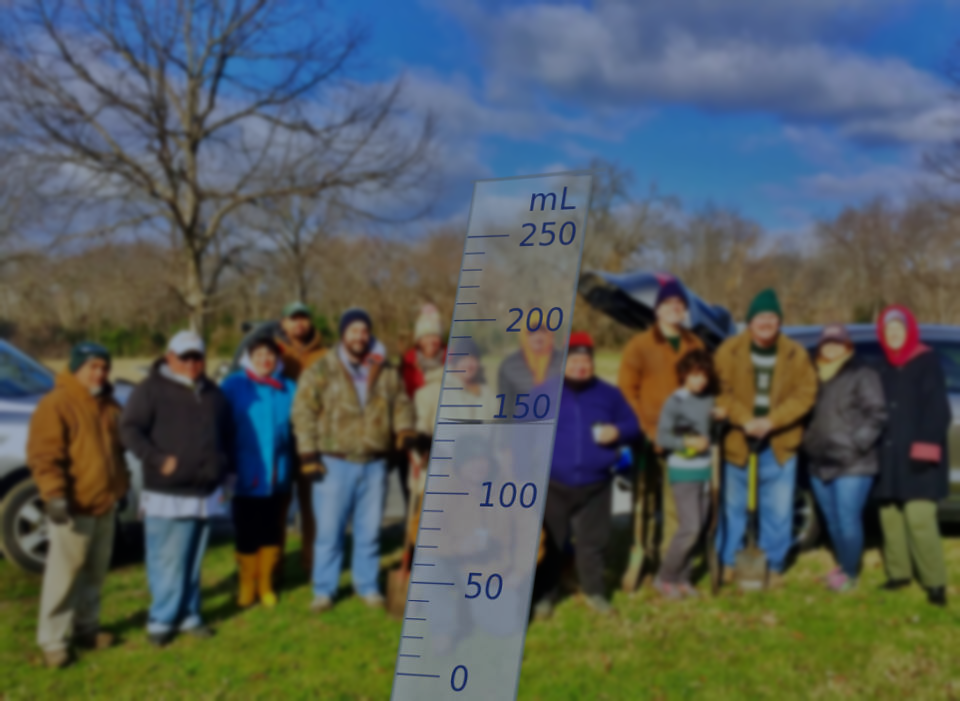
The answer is 140 (mL)
